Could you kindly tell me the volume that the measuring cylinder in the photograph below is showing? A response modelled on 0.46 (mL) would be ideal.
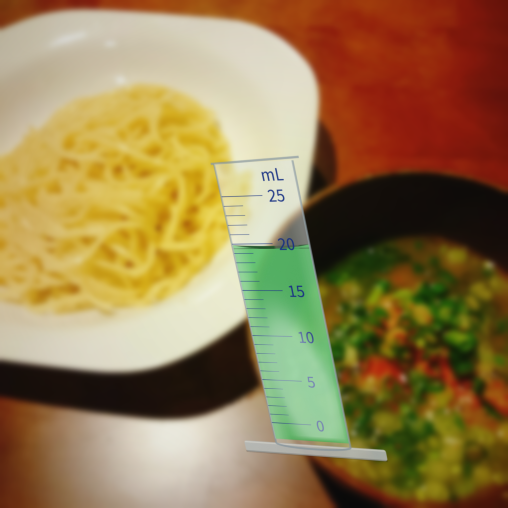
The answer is 19.5 (mL)
